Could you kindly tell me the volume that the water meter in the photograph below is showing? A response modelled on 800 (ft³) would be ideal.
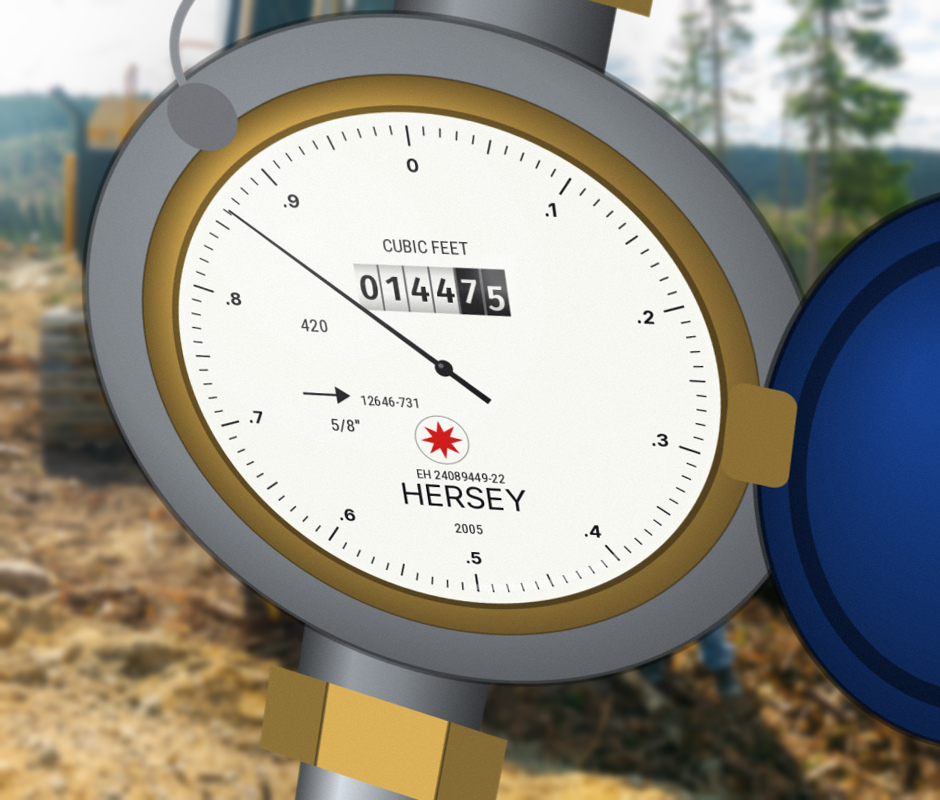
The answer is 14474.86 (ft³)
